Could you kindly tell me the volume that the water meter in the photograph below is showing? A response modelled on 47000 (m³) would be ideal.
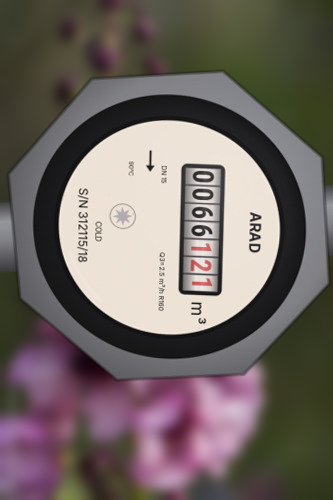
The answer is 66.121 (m³)
